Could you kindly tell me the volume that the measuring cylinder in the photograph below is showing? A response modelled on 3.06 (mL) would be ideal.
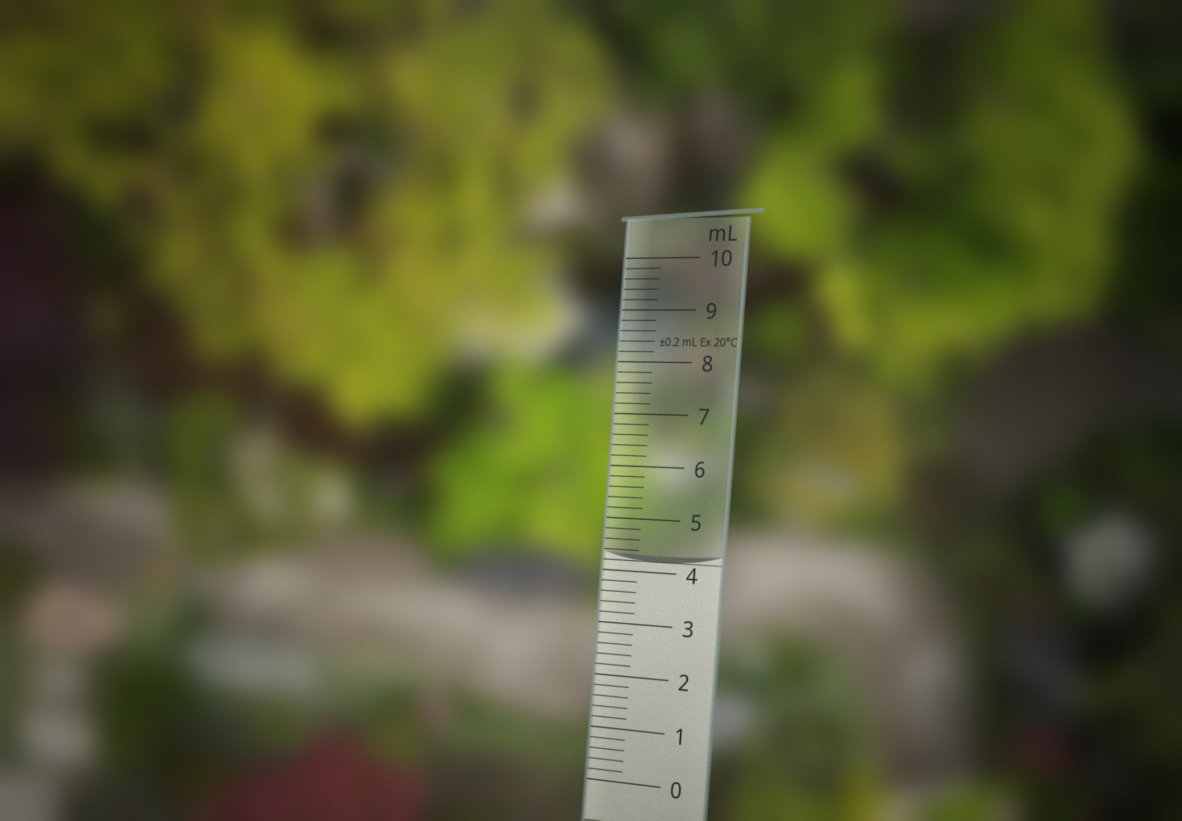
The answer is 4.2 (mL)
